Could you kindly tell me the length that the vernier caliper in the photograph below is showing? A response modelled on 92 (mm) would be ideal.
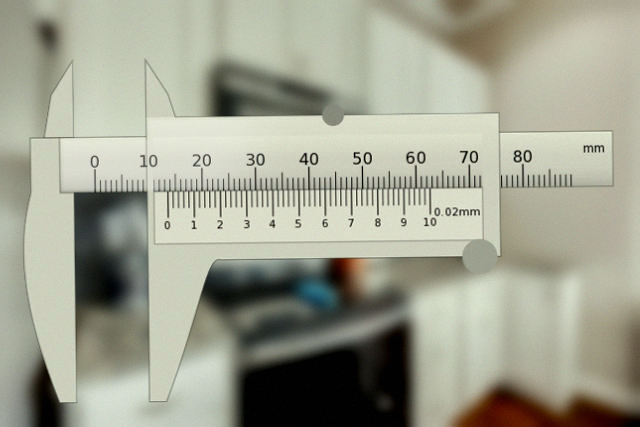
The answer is 13.6 (mm)
